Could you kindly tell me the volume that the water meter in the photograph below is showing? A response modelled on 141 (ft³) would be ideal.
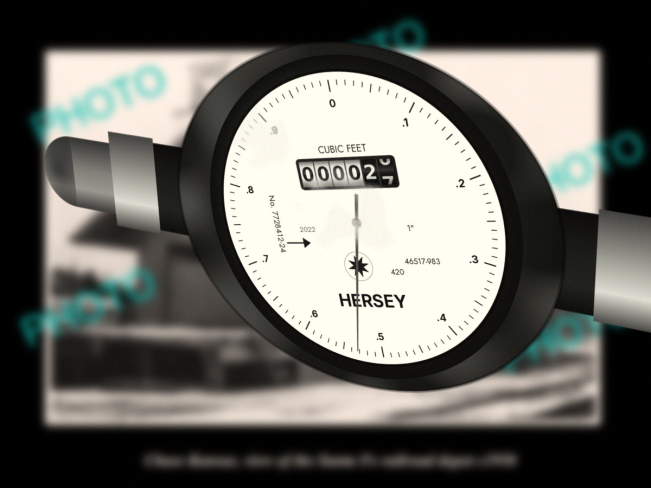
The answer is 26.53 (ft³)
